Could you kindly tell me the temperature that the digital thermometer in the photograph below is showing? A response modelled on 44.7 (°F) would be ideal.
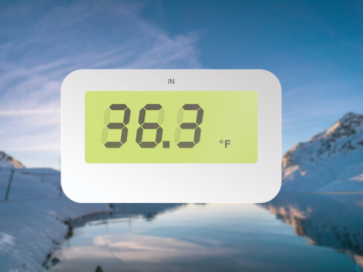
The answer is 36.3 (°F)
